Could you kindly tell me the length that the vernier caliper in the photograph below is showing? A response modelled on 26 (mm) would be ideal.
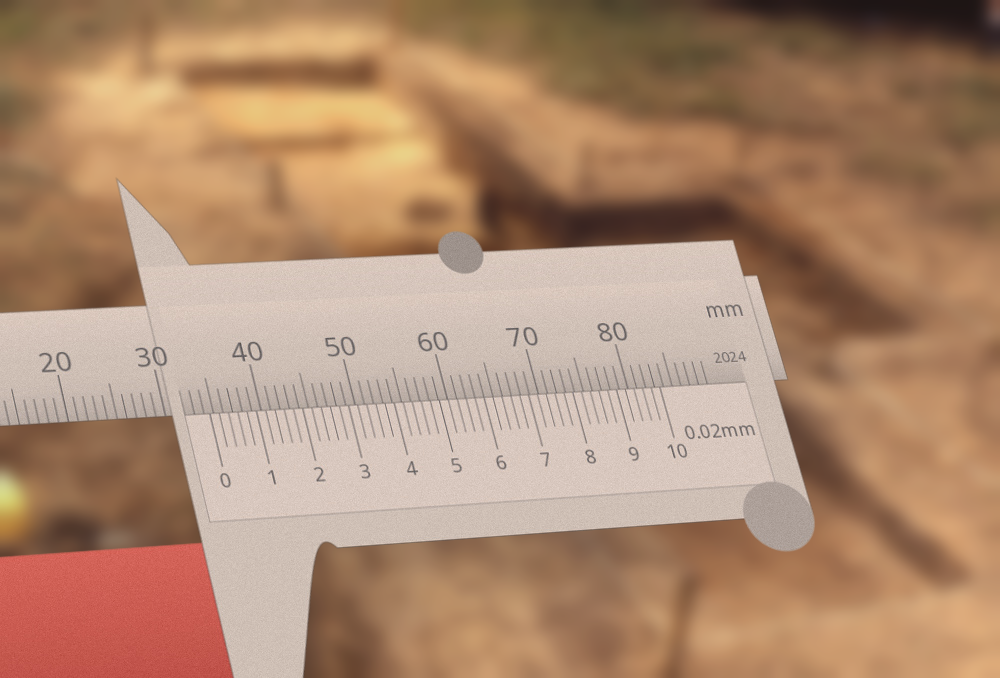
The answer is 34.6 (mm)
